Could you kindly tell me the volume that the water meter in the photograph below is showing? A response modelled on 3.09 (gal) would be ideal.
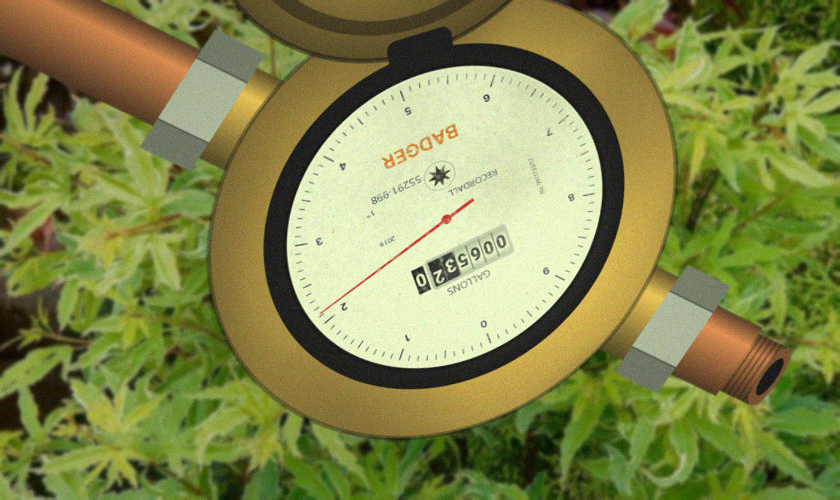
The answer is 65322.1 (gal)
